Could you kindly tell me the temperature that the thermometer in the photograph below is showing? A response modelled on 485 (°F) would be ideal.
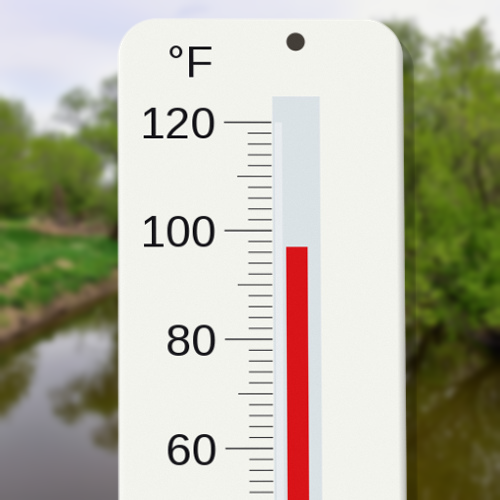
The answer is 97 (°F)
